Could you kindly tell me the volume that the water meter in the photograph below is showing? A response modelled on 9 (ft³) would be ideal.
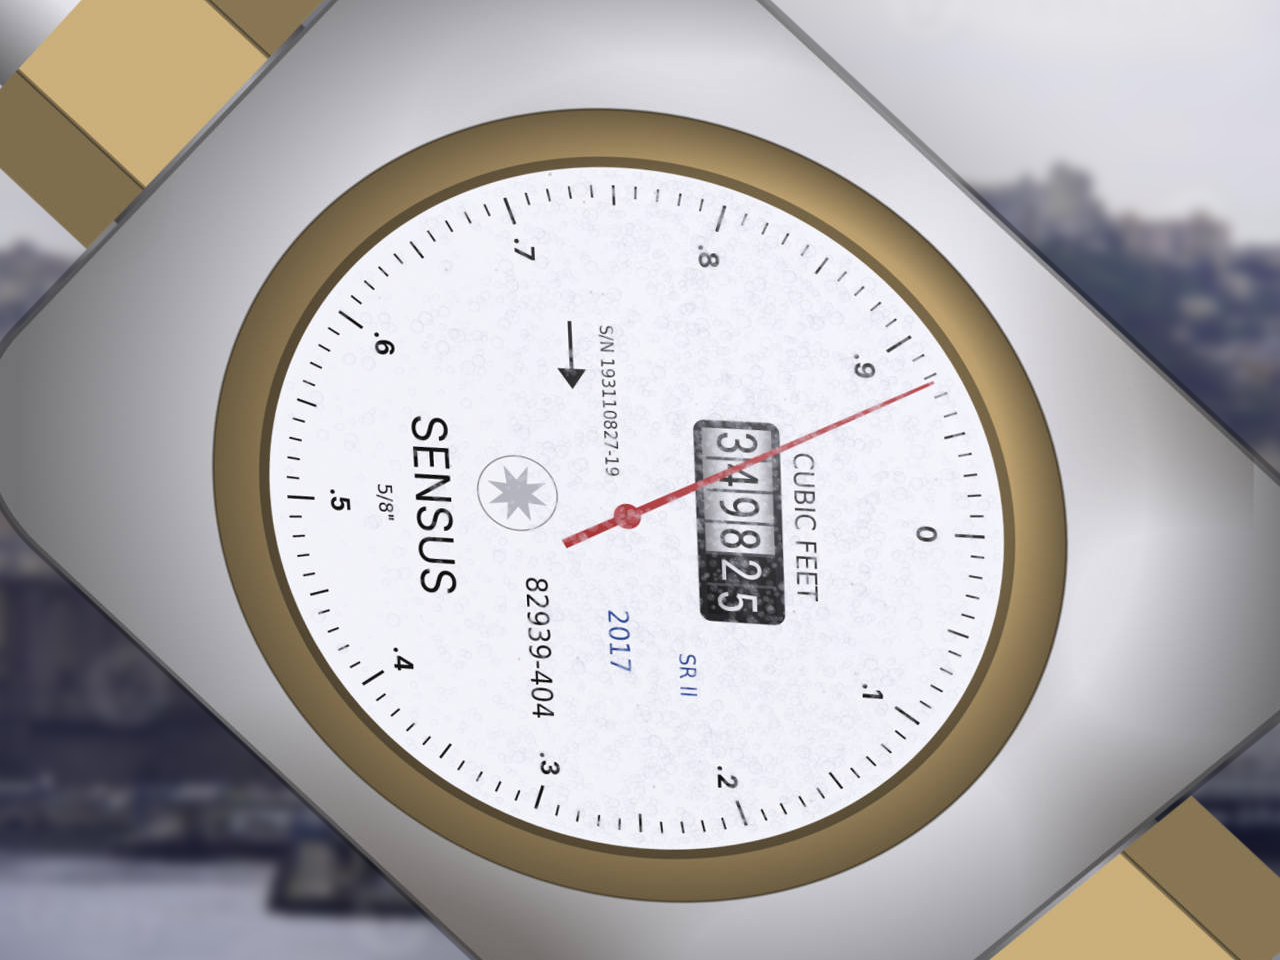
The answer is 349824.92 (ft³)
